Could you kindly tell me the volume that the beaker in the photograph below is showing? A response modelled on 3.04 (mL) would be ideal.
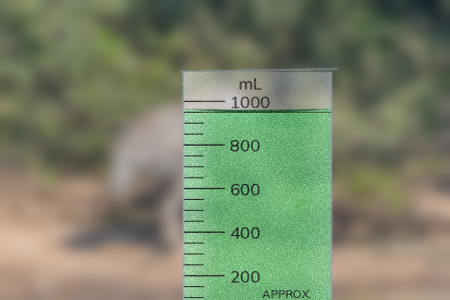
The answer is 950 (mL)
